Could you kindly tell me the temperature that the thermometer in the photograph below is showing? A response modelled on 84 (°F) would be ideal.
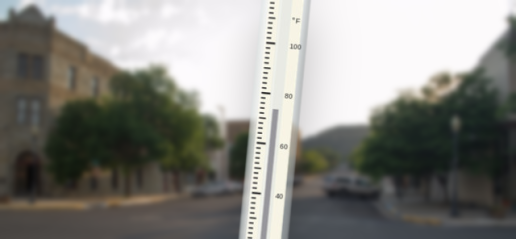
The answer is 74 (°F)
